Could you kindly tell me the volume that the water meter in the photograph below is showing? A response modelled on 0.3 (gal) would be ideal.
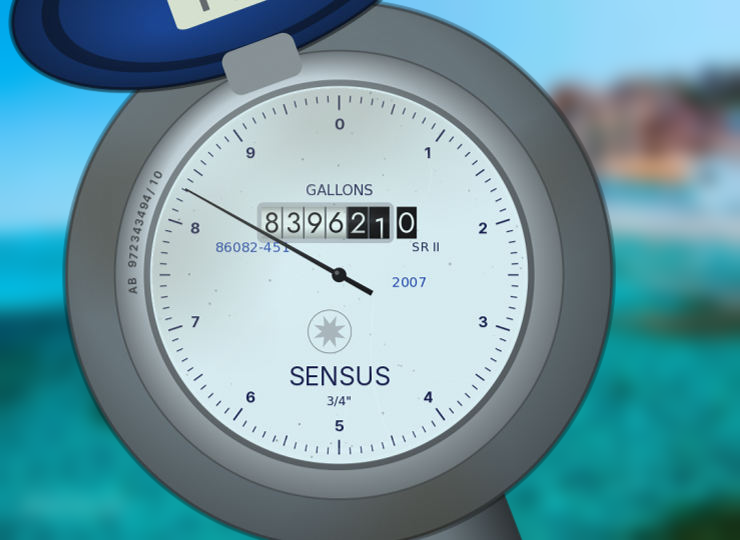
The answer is 8396208.3 (gal)
